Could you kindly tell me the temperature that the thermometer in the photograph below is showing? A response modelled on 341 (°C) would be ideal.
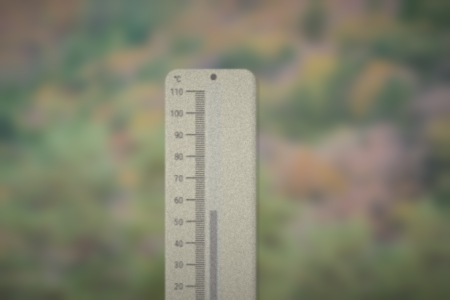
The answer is 55 (°C)
